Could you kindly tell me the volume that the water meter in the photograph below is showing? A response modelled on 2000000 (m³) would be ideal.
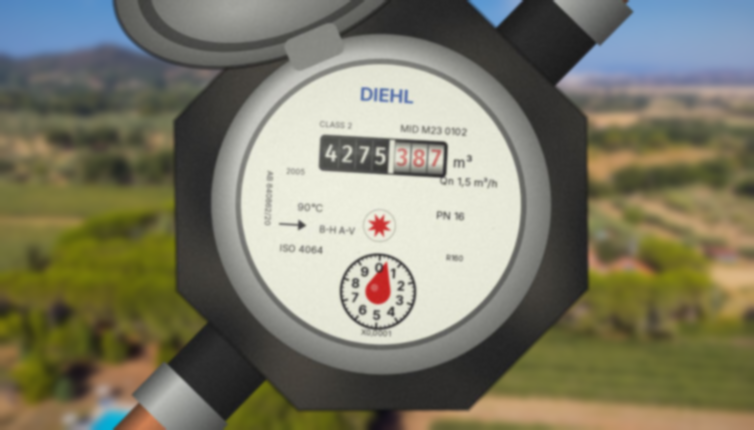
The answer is 4275.3870 (m³)
